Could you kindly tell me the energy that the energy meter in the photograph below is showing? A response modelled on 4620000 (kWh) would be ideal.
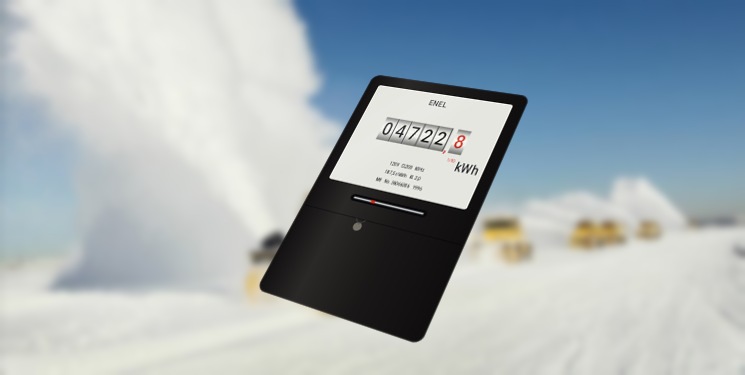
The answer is 4722.8 (kWh)
